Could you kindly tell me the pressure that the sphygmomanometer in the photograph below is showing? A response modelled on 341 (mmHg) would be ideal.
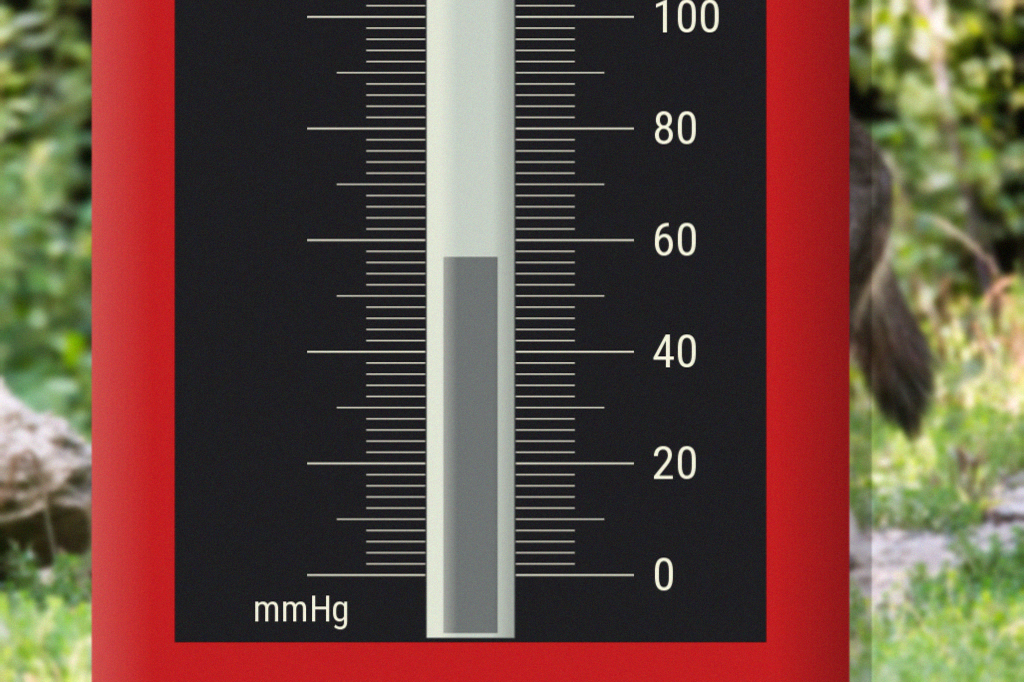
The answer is 57 (mmHg)
